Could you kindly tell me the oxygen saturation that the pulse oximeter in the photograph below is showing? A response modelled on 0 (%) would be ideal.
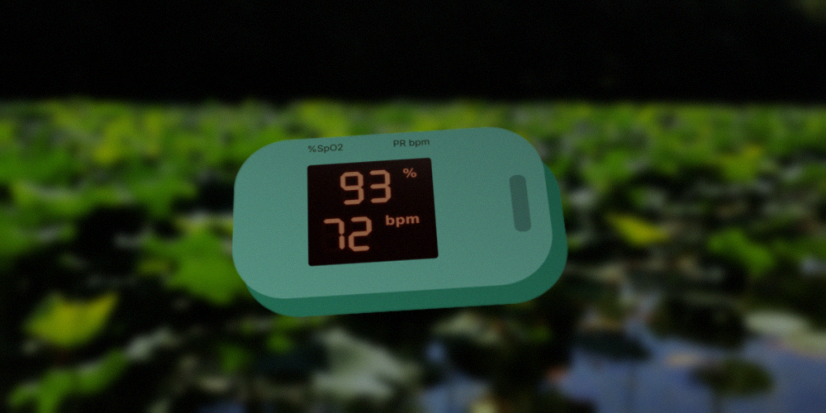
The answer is 93 (%)
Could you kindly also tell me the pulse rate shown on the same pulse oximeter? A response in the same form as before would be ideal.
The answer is 72 (bpm)
